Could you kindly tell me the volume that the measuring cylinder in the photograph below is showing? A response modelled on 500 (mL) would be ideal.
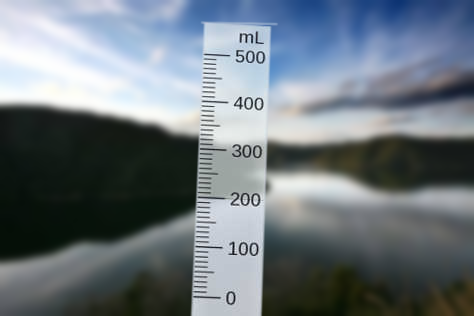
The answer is 200 (mL)
